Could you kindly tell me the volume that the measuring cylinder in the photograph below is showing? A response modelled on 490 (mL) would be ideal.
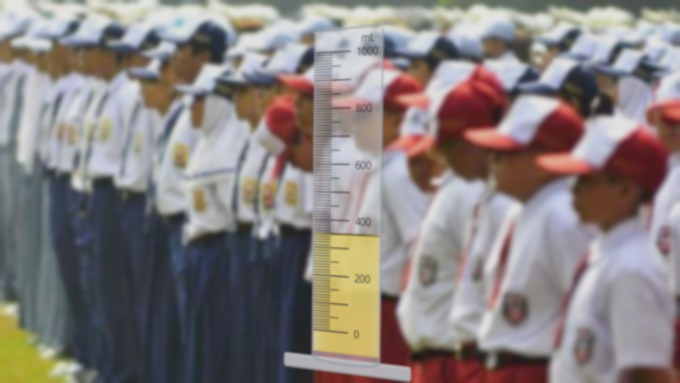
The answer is 350 (mL)
